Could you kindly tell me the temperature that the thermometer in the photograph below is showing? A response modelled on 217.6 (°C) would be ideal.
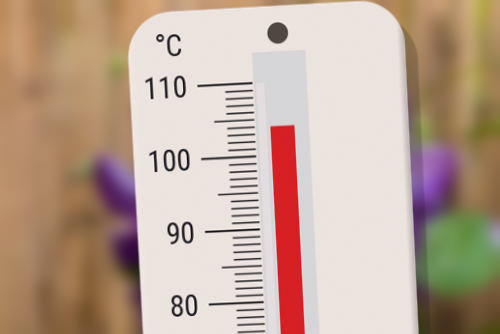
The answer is 104 (°C)
